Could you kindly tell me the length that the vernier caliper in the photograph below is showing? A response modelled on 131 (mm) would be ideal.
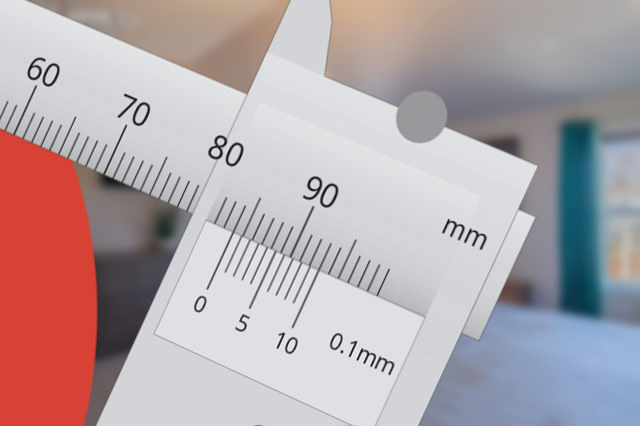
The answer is 84.0 (mm)
